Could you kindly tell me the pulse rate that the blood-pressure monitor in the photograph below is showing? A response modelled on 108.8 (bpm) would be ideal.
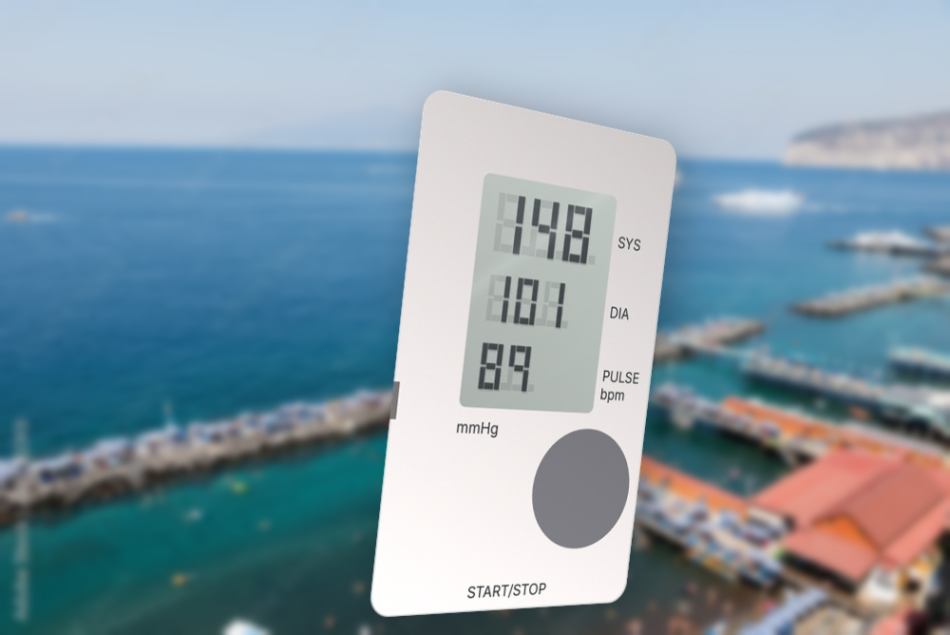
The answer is 89 (bpm)
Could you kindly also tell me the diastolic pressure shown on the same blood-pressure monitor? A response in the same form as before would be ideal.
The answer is 101 (mmHg)
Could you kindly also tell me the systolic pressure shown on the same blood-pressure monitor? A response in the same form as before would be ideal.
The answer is 148 (mmHg)
